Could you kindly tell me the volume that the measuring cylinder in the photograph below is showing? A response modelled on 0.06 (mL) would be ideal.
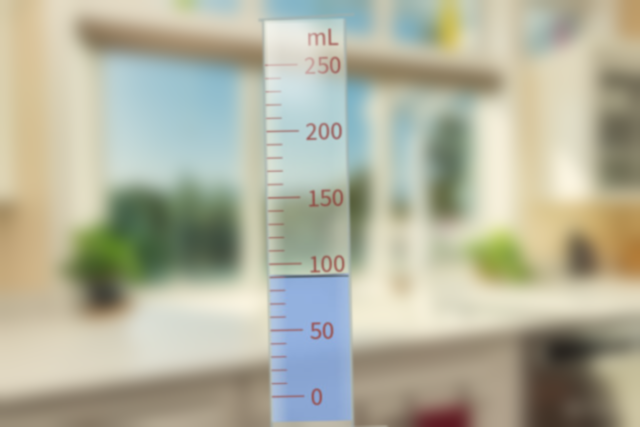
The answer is 90 (mL)
